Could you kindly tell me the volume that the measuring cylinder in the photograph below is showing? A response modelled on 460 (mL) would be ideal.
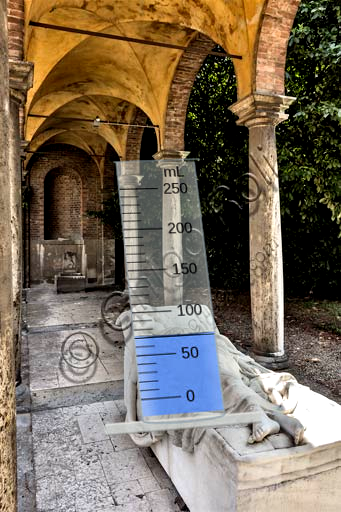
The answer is 70 (mL)
